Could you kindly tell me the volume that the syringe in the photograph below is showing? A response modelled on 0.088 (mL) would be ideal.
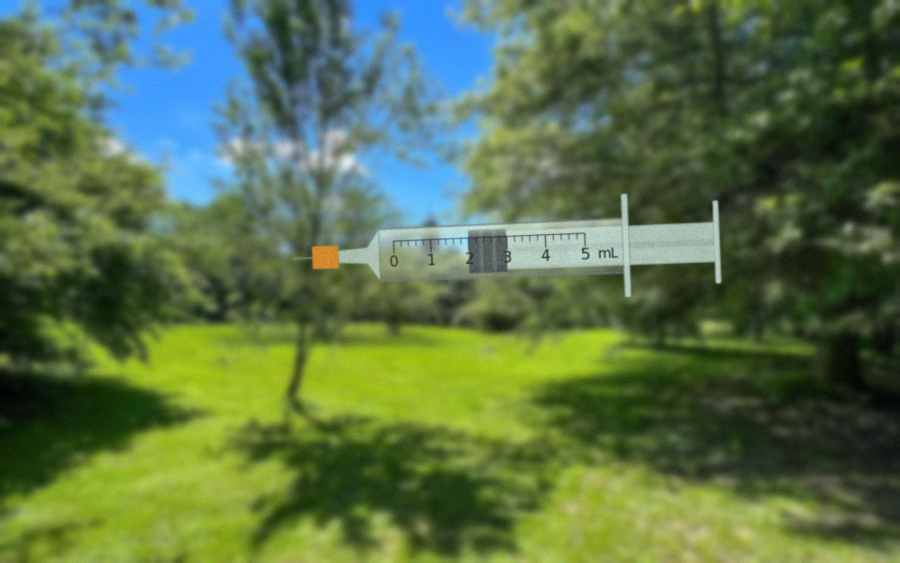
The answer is 2 (mL)
